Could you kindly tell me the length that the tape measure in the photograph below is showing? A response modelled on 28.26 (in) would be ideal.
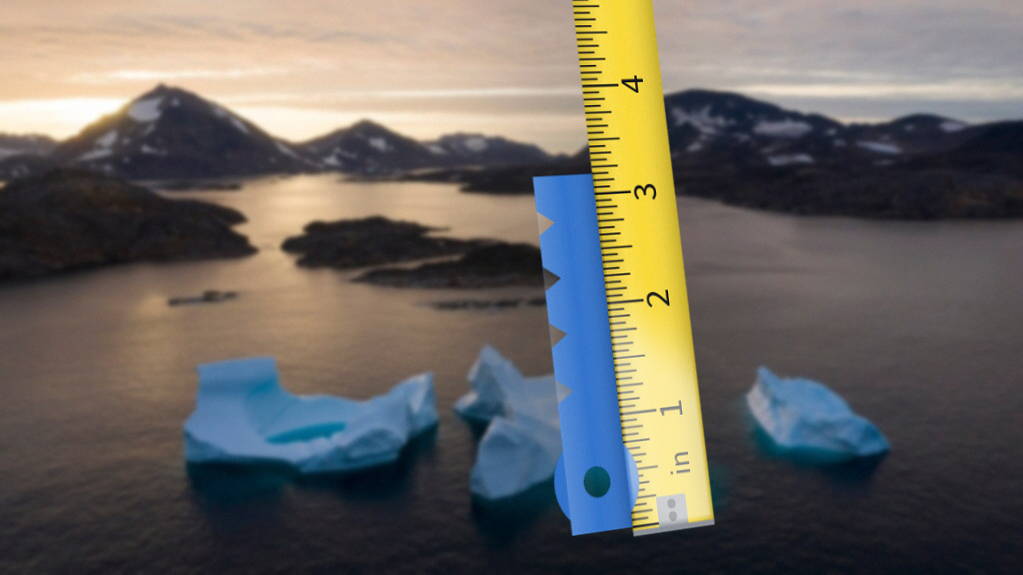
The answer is 3.1875 (in)
